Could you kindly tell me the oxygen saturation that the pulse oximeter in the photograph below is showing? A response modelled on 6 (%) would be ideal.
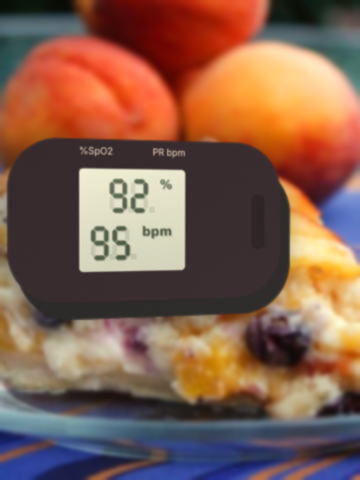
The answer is 92 (%)
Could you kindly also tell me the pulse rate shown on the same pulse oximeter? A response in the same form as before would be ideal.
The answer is 95 (bpm)
